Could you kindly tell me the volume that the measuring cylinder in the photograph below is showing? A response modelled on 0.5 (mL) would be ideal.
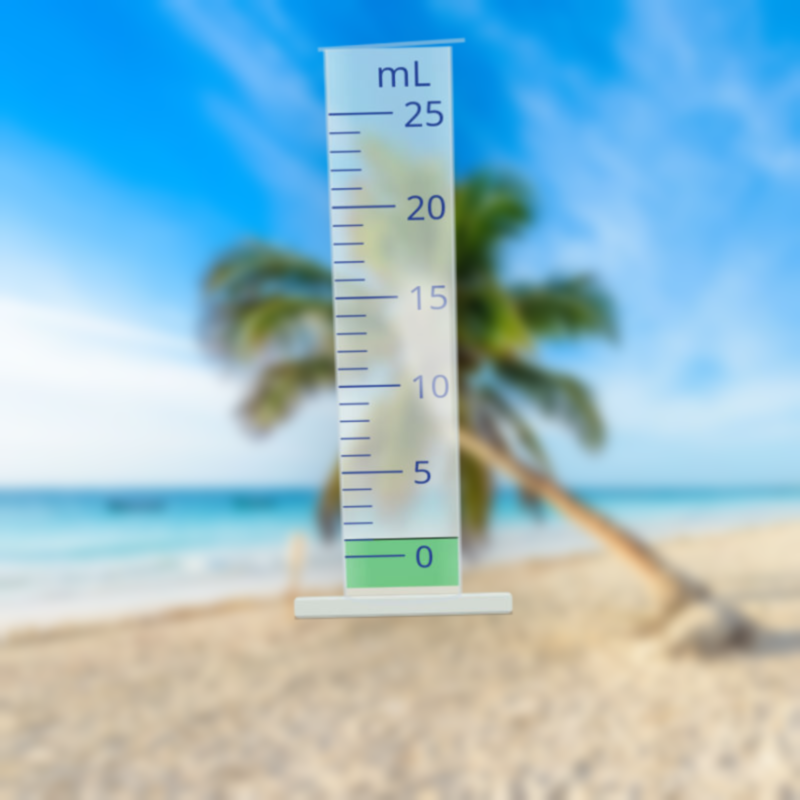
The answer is 1 (mL)
